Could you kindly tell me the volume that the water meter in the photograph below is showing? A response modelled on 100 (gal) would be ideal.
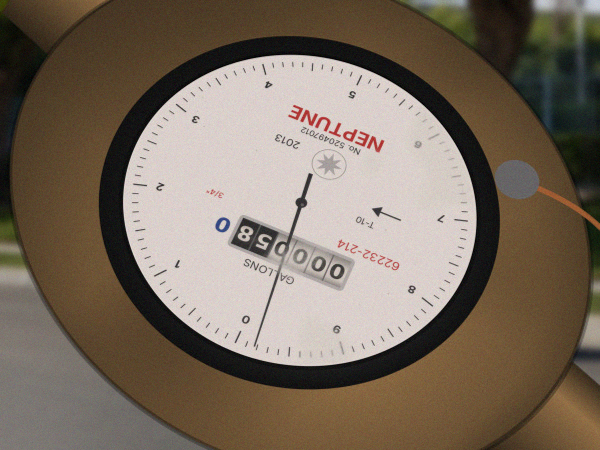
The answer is 579.8 (gal)
